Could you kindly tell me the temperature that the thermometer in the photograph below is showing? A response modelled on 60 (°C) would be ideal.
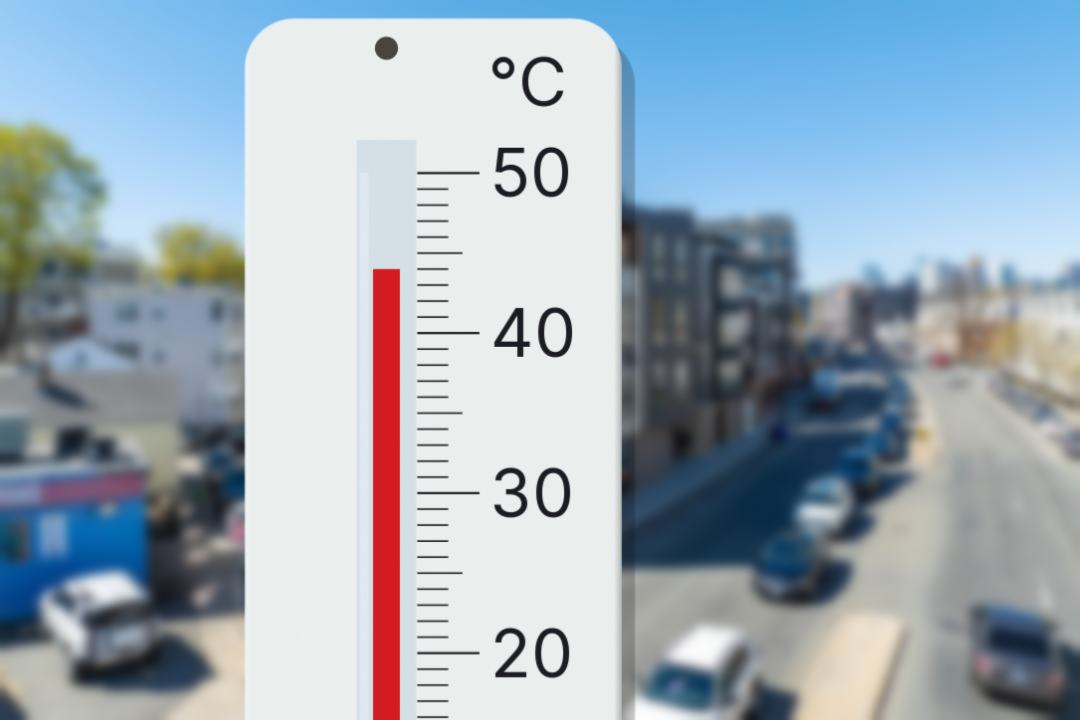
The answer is 44 (°C)
